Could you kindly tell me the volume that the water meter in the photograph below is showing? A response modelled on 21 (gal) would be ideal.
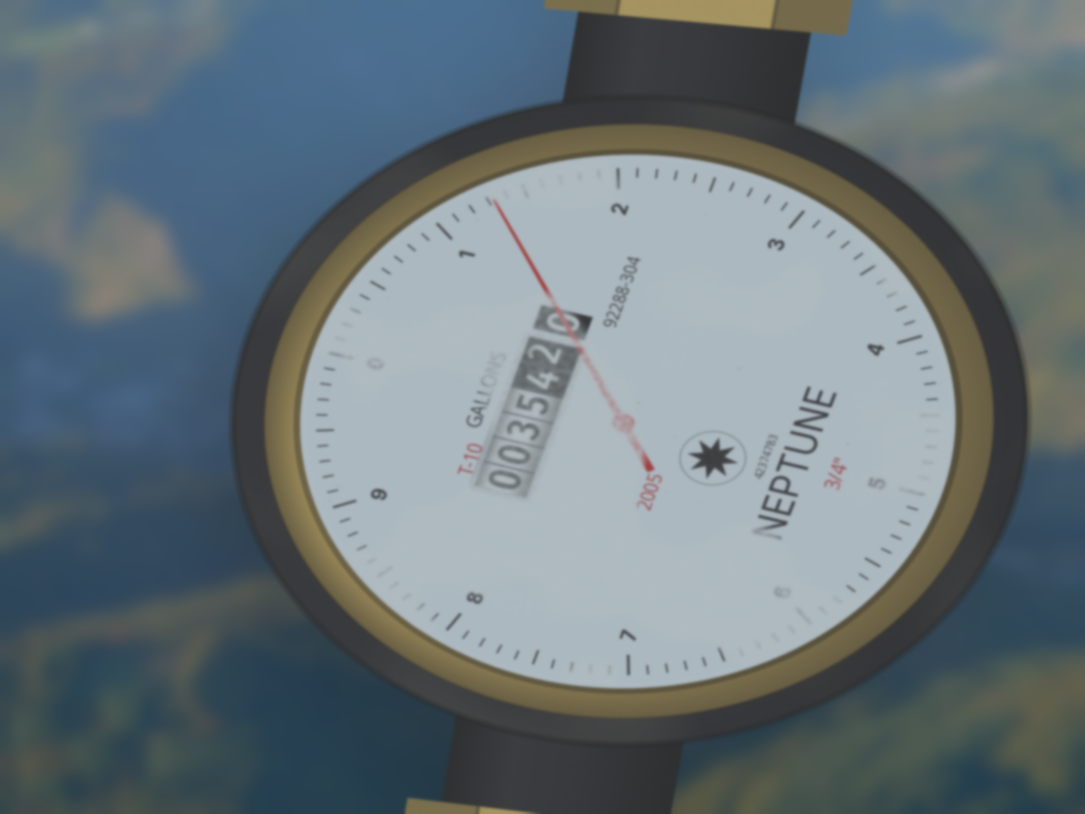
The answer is 35421.3 (gal)
